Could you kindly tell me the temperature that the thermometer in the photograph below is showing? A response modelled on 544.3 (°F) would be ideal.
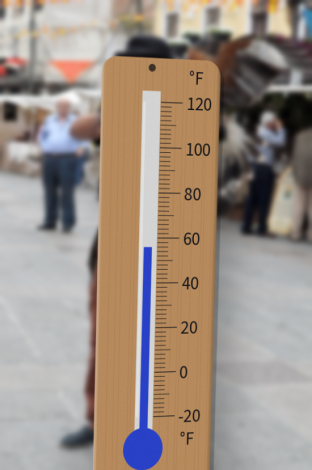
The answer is 56 (°F)
